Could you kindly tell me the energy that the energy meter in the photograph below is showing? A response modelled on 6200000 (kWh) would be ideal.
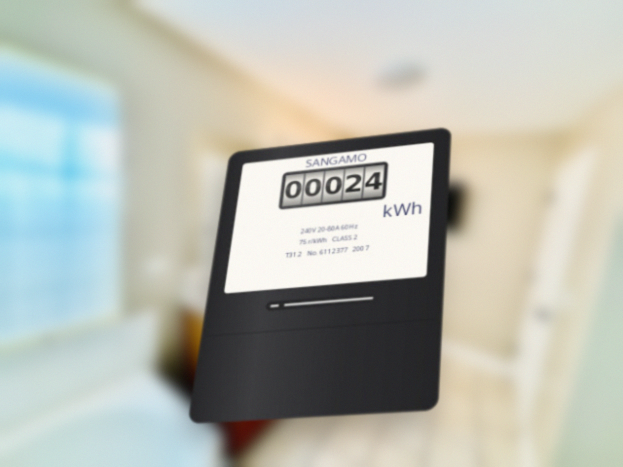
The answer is 24 (kWh)
